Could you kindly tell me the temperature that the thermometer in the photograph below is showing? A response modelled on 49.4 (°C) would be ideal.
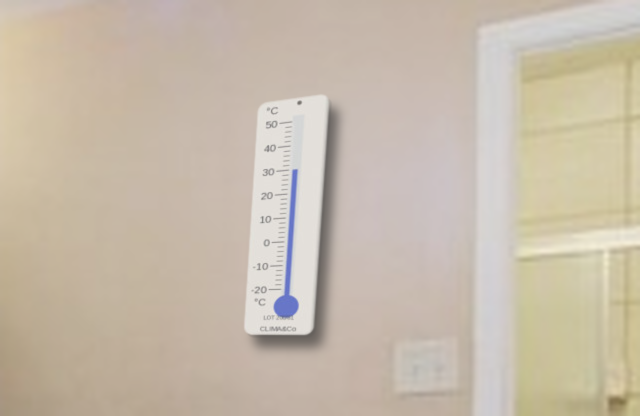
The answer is 30 (°C)
